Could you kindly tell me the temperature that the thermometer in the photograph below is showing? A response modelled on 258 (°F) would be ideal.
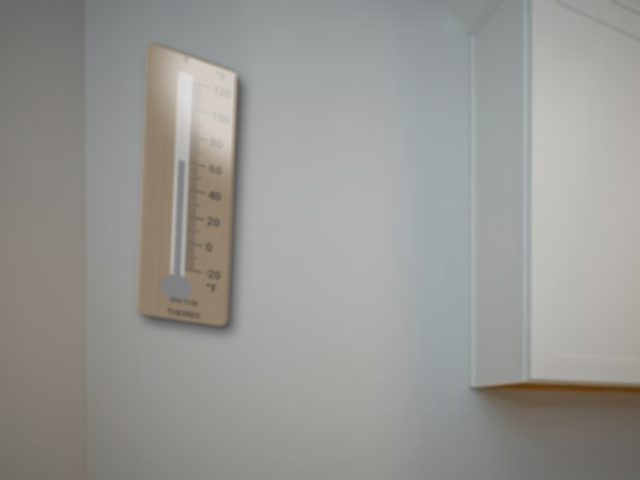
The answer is 60 (°F)
